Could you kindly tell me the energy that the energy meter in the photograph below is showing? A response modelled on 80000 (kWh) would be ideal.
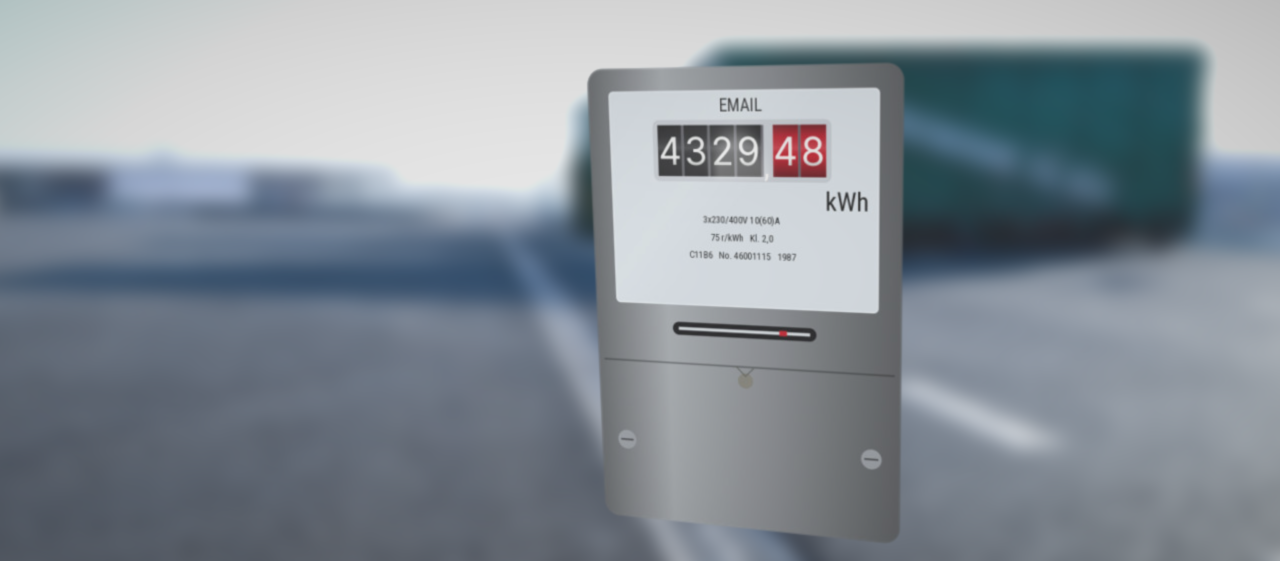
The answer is 4329.48 (kWh)
